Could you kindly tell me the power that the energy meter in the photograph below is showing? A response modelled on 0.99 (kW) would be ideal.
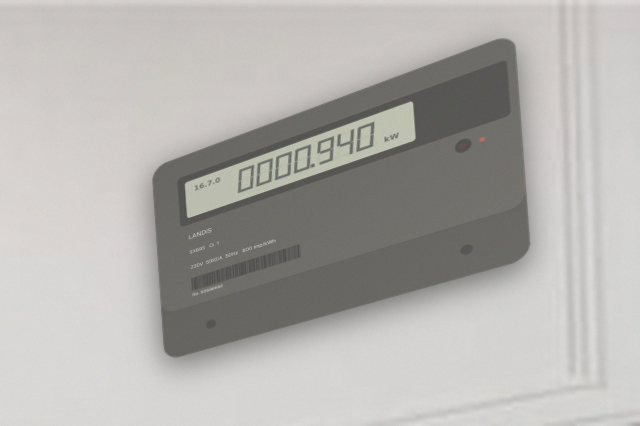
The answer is 0.940 (kW)
